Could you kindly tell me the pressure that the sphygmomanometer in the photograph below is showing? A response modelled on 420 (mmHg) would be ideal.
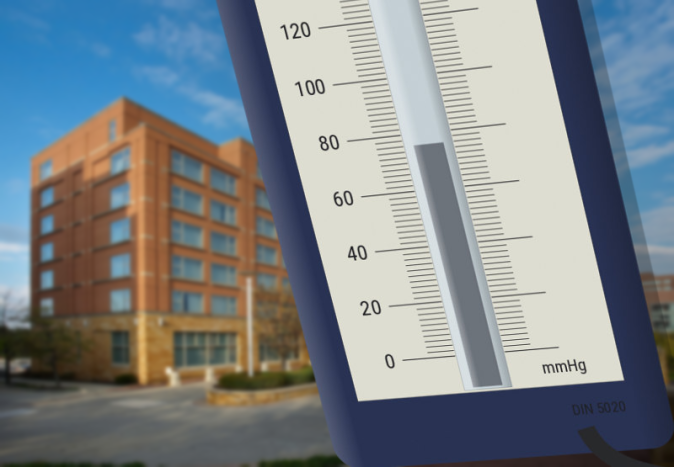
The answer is 76 (mmHg)
